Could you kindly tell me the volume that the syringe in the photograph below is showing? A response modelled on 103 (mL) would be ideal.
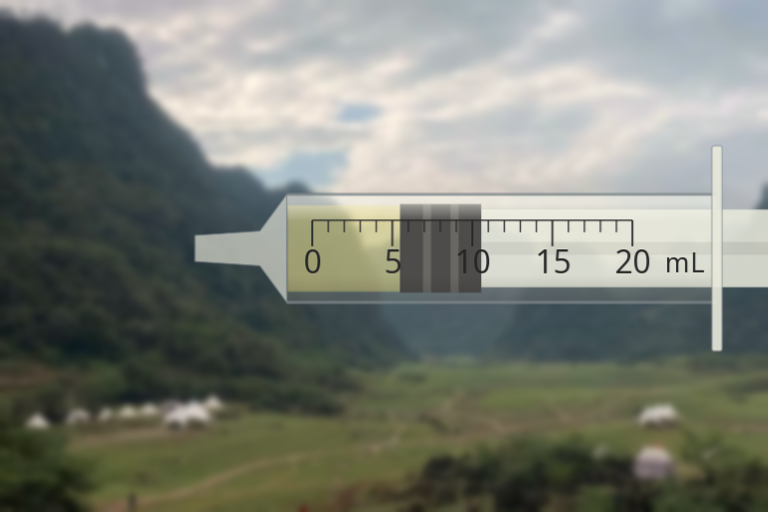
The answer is 5.5 (mL)
